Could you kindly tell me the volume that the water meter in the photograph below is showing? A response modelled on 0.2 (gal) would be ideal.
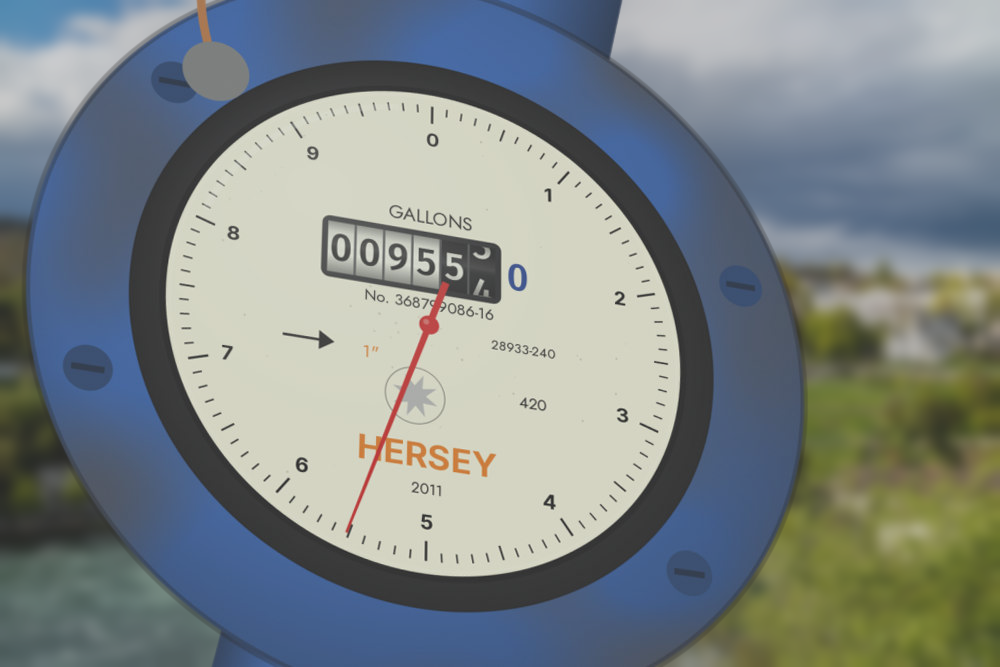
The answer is 95535.5 (gal)
